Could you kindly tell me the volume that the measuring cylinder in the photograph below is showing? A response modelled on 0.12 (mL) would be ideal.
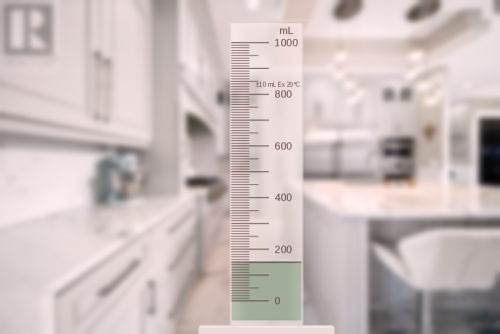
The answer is 150 (mL)
